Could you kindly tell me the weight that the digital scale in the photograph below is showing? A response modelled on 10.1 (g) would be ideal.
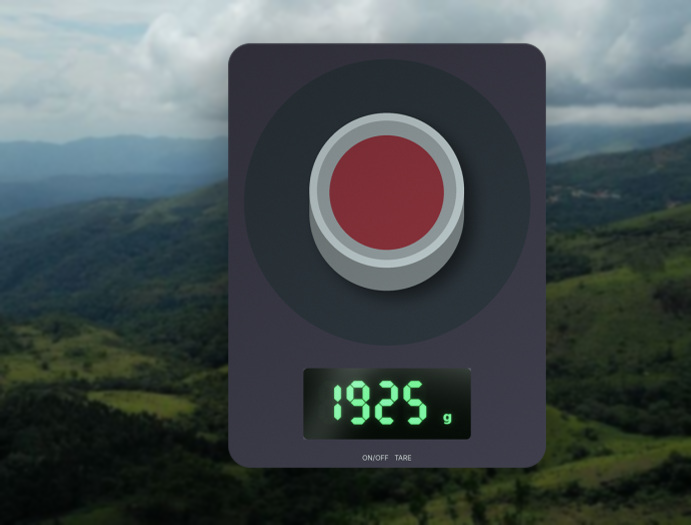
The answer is 1925 (g)
